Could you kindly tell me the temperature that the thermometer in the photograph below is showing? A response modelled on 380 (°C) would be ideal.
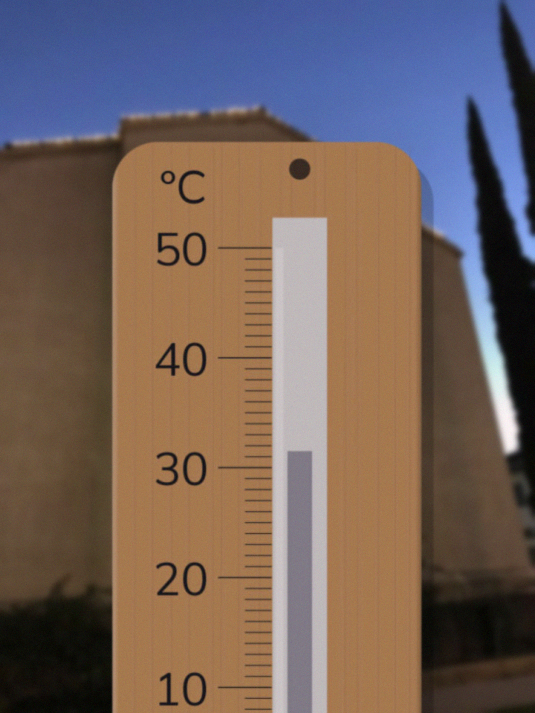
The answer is 31.5 (°C)
